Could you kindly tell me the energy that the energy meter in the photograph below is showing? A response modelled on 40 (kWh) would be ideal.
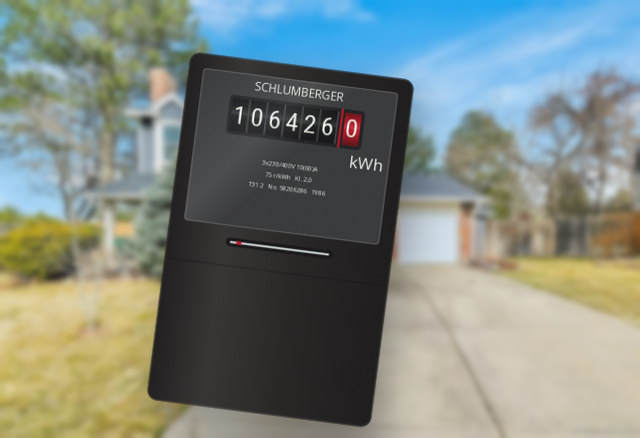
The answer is 106426.0 (kWh)
